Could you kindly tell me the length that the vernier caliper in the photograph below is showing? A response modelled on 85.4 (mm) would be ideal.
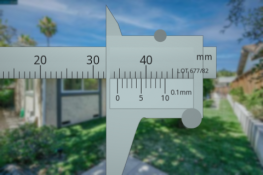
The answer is 34.6 (mm)
